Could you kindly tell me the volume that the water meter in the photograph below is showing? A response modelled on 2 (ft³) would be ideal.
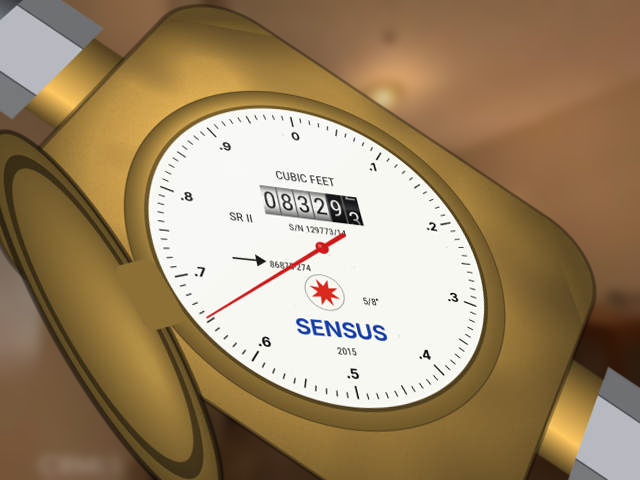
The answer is 83292.65 (ft³)
